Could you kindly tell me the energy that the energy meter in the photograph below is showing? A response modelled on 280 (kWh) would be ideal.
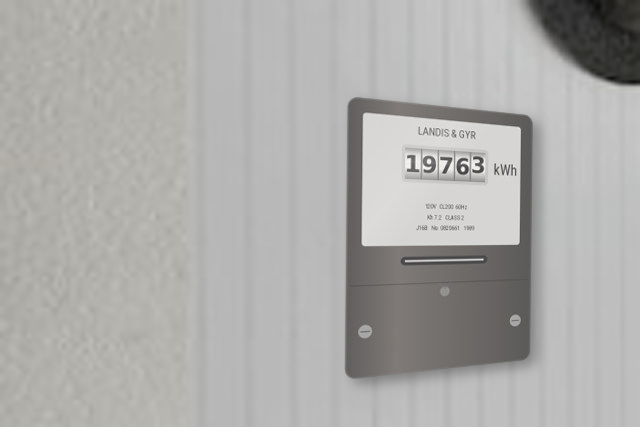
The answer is 19763 (kWh)
